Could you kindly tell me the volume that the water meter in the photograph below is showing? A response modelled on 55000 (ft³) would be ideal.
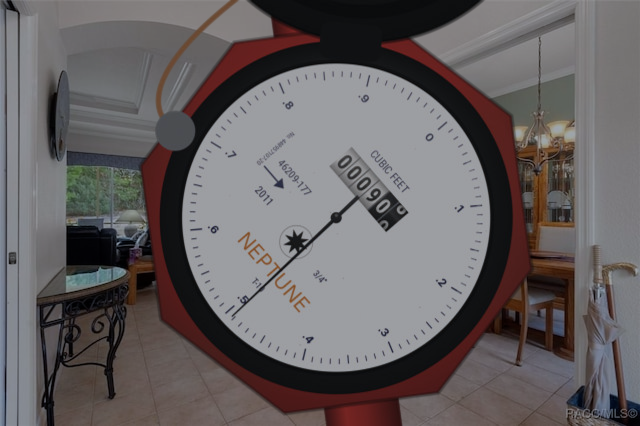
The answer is 908.49 (ft³)
